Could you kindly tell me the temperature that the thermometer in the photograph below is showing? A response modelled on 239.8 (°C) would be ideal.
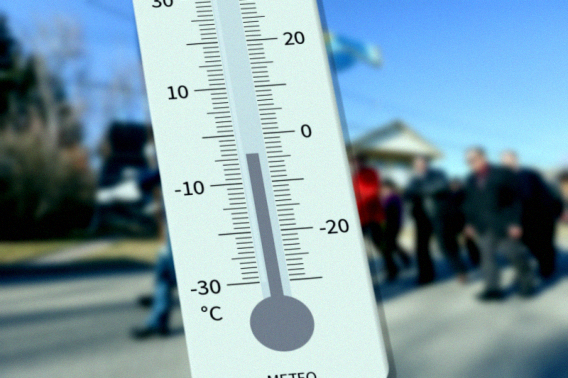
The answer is -4 (°C)
